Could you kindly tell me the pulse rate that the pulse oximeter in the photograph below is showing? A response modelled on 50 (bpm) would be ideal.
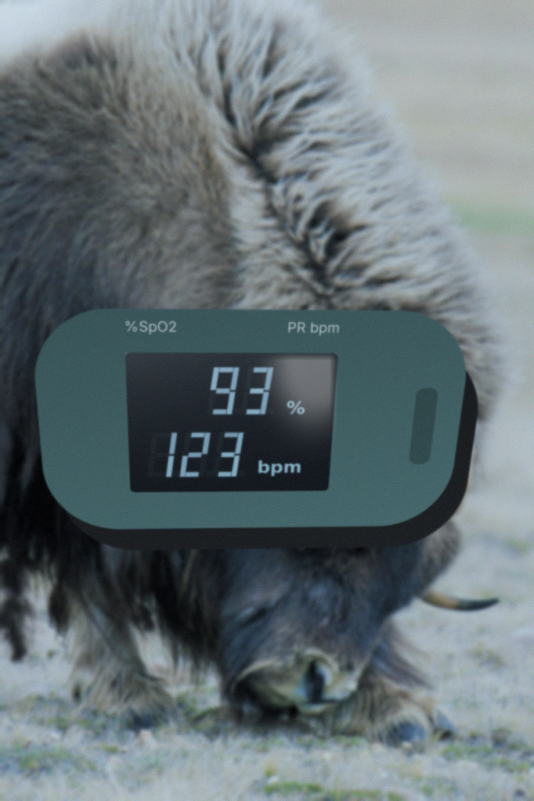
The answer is 123 (bpm)
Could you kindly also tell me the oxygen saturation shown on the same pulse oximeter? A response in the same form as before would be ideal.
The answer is 93 (%)
